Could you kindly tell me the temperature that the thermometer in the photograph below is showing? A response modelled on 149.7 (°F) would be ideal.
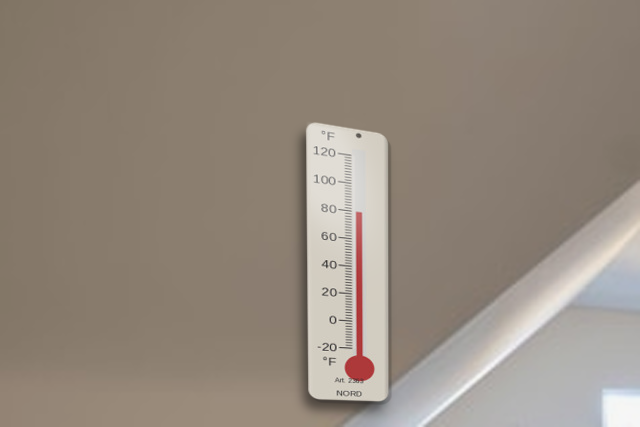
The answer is 80 (°F)
